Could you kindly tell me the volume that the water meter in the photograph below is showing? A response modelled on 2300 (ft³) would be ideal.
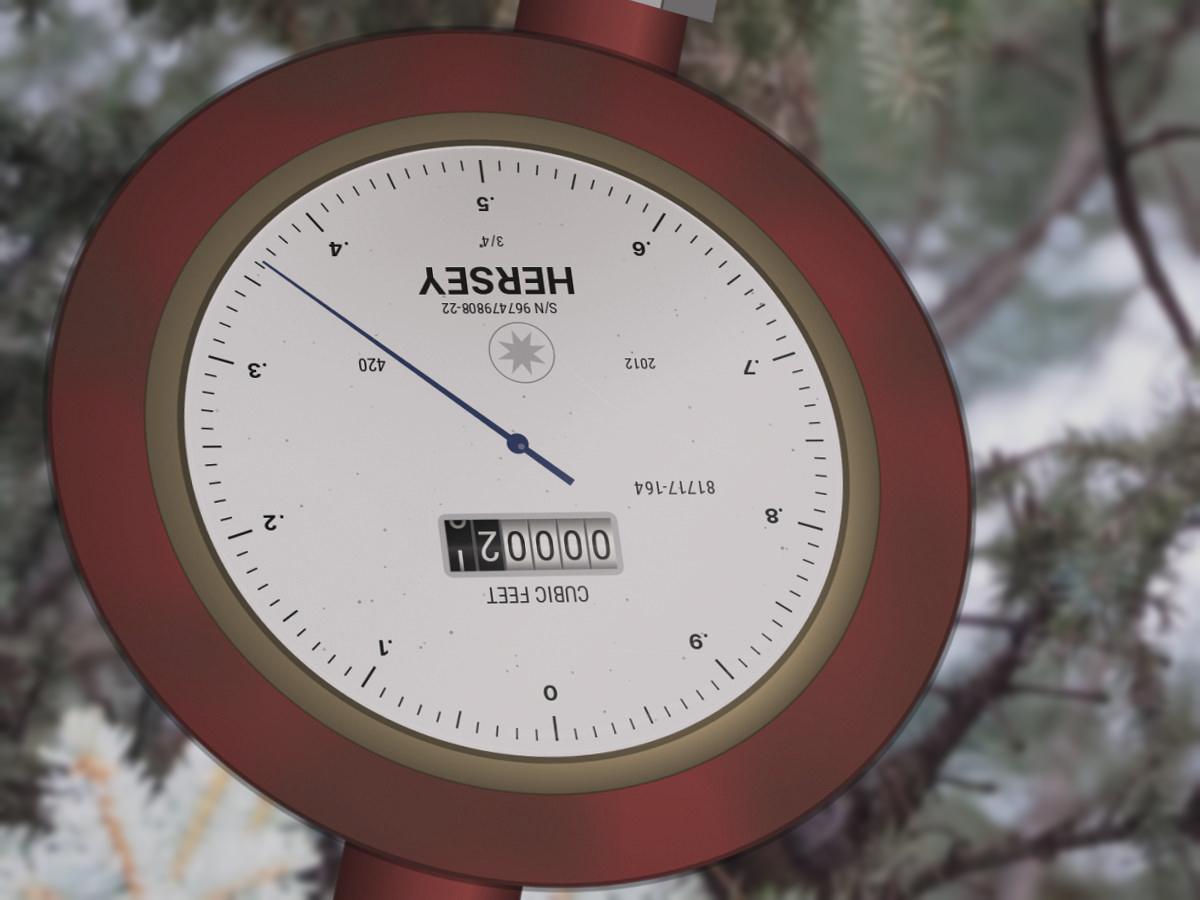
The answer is 21.36 (ft³)
